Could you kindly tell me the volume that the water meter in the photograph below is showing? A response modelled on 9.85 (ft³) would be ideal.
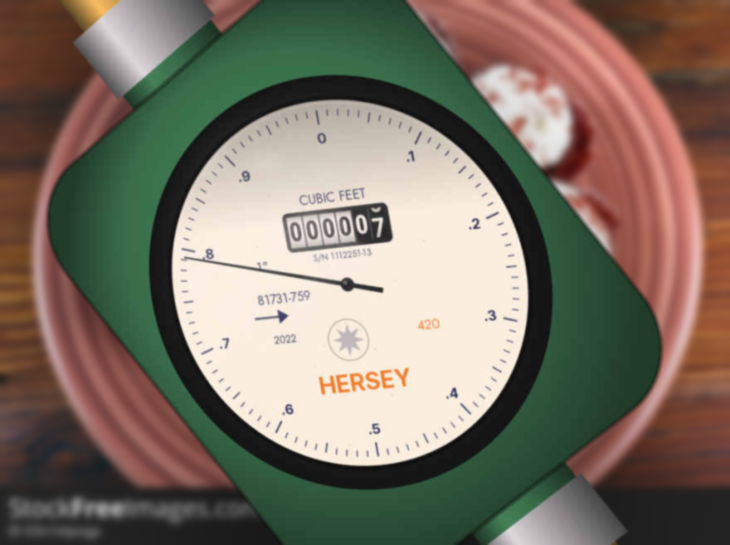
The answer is 6.79 (ft³)
